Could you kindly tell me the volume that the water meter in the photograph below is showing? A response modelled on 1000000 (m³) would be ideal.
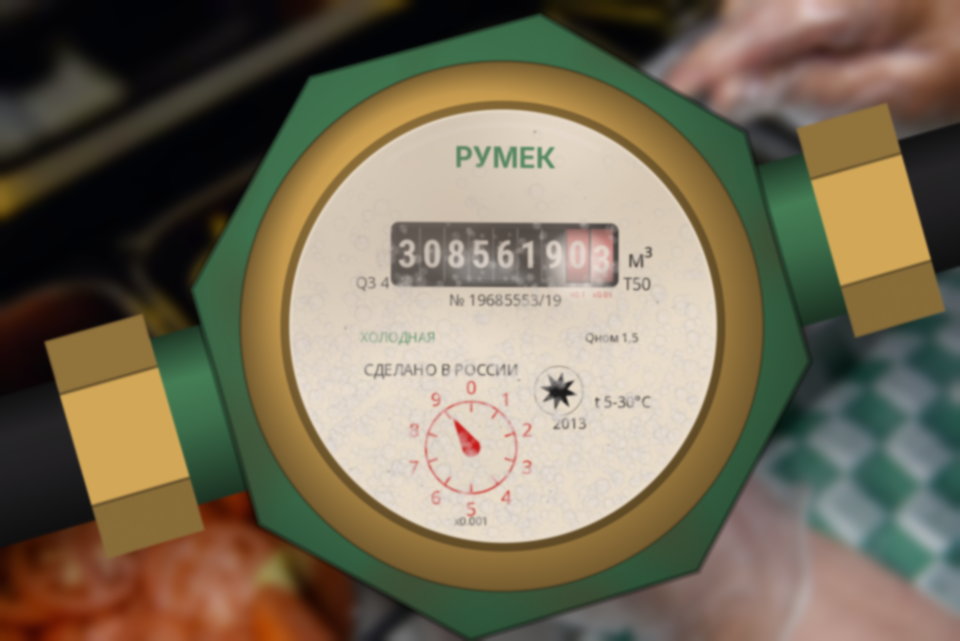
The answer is 3085619.029 (m³)
